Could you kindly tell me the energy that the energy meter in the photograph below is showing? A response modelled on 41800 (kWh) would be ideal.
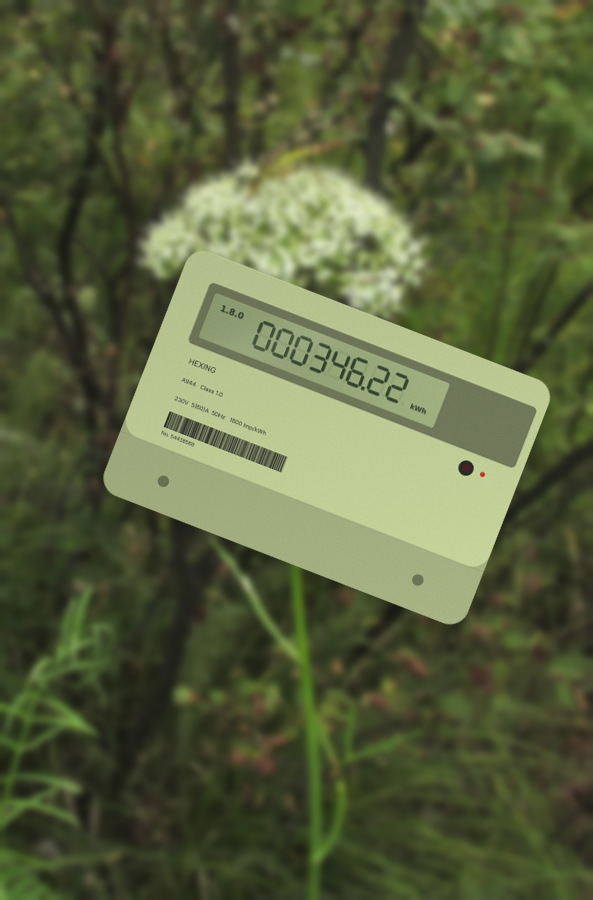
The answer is 346.22 (kWh)
